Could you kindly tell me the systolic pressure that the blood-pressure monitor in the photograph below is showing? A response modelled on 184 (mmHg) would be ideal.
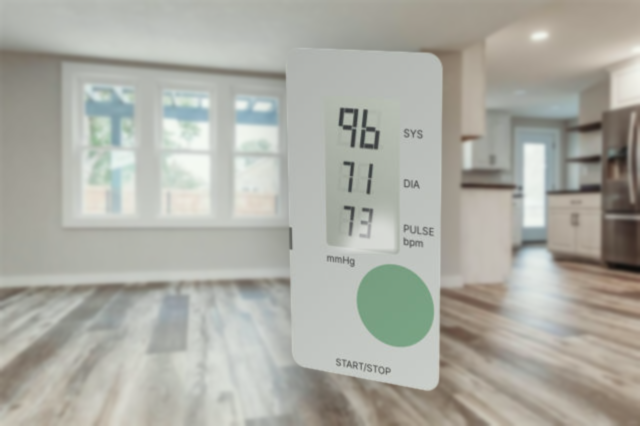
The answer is 96 (mmHg)
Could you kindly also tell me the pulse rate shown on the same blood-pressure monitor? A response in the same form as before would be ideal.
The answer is 73 (bpm)
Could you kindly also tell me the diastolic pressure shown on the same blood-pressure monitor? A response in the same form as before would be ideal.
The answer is 71 (mmHg)
